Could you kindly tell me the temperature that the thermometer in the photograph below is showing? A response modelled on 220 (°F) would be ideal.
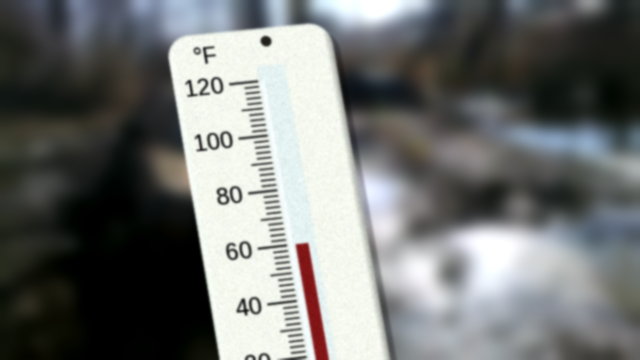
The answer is 60 (°F)
